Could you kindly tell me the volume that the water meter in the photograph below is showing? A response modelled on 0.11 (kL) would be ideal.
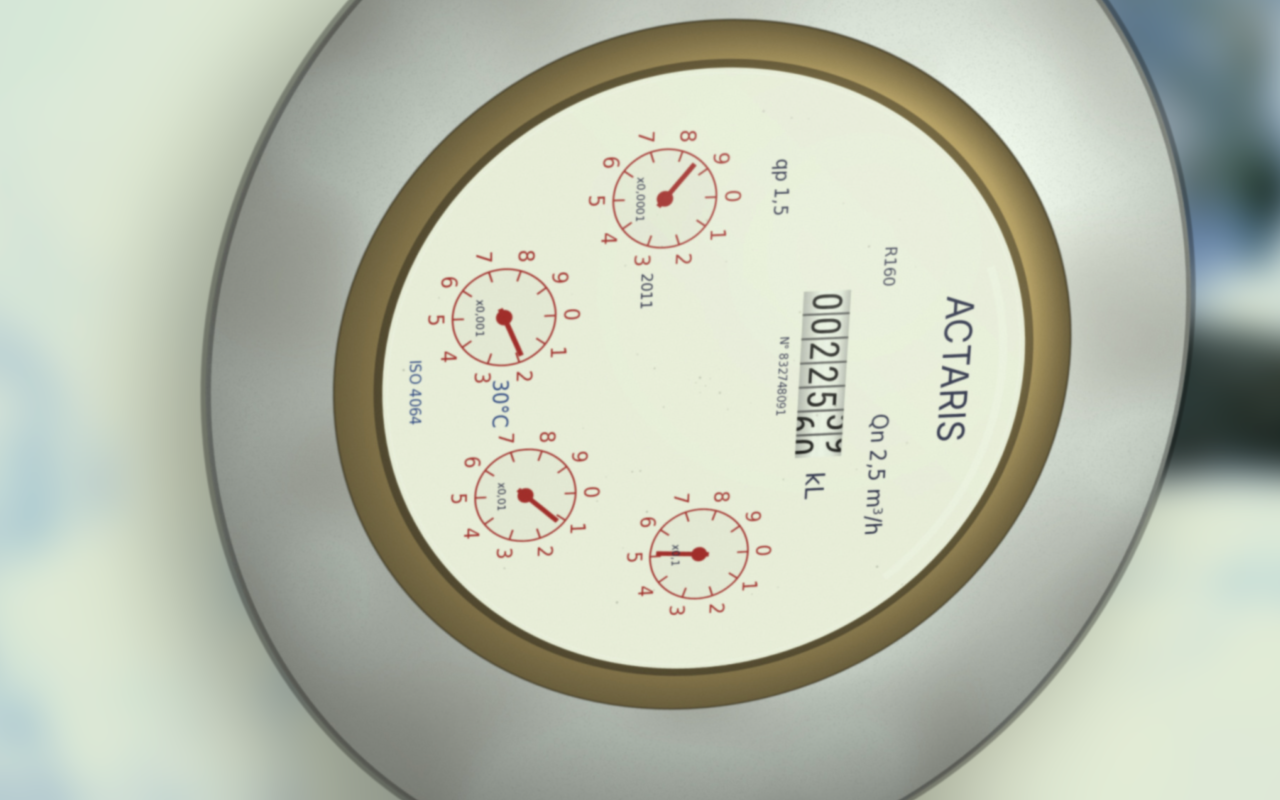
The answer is 22559.5118 (kL)
